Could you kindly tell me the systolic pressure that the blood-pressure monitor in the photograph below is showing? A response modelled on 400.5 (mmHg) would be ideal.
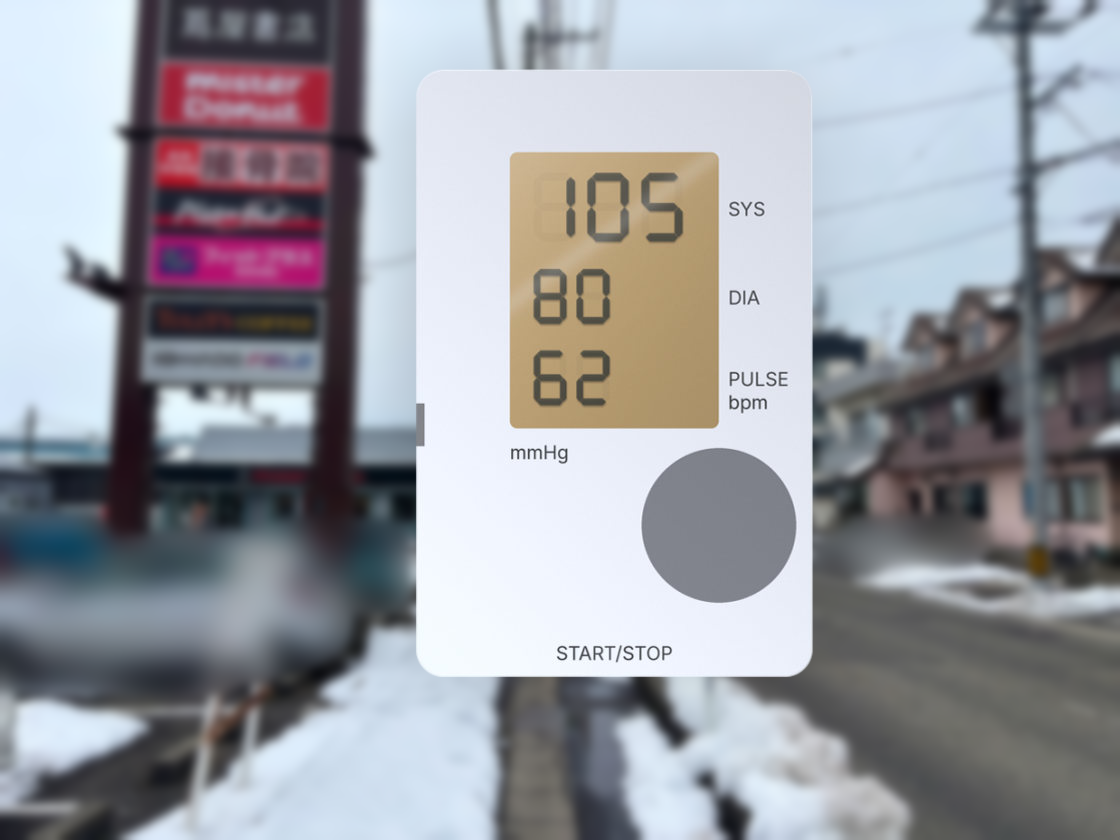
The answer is 105 (mmHg)
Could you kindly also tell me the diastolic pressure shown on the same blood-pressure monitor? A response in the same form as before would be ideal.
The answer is 80 (mmHg)
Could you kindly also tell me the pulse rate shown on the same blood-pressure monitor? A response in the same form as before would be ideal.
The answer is 62 (bpm)
